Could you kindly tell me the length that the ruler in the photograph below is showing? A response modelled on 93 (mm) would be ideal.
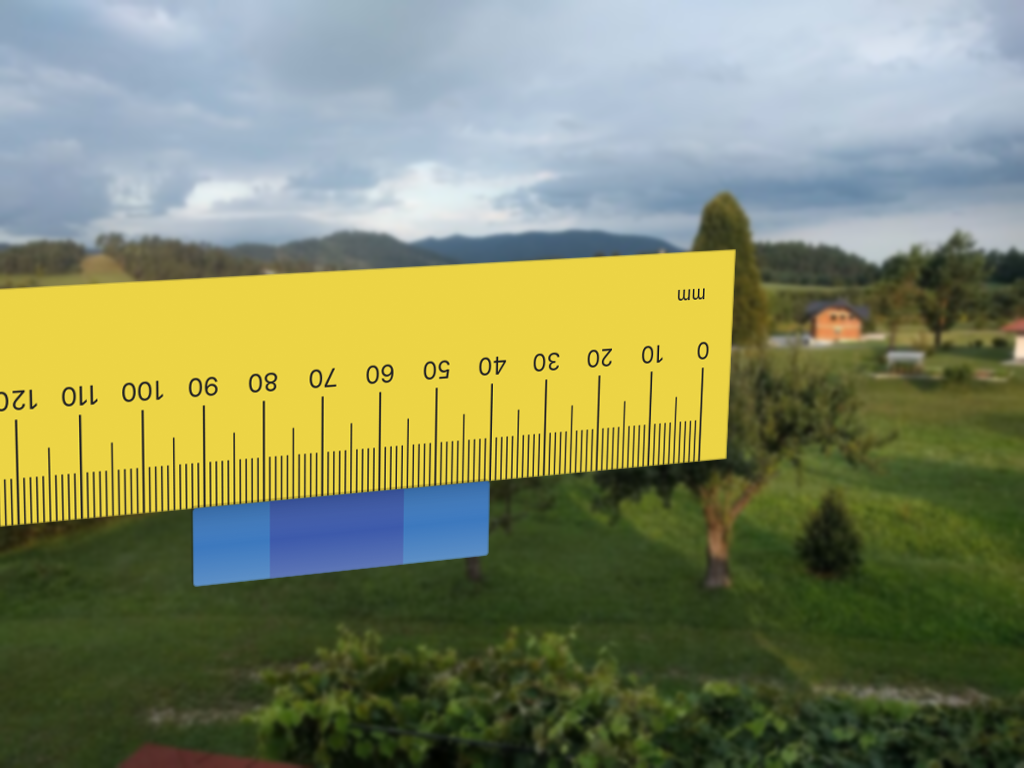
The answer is 52 (mm)
